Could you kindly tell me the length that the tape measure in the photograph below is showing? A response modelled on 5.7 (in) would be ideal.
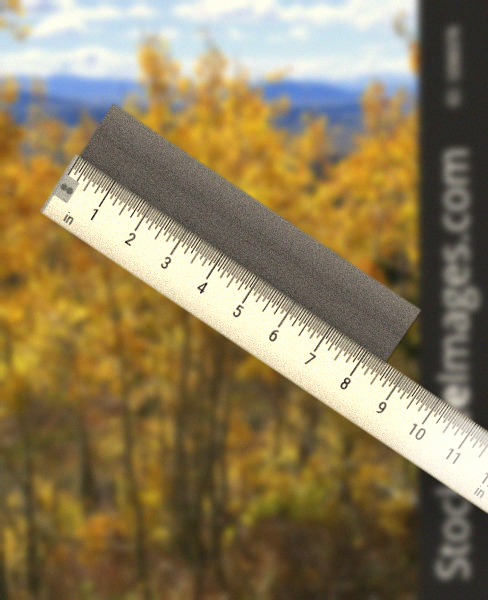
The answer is 8.5 (in)
